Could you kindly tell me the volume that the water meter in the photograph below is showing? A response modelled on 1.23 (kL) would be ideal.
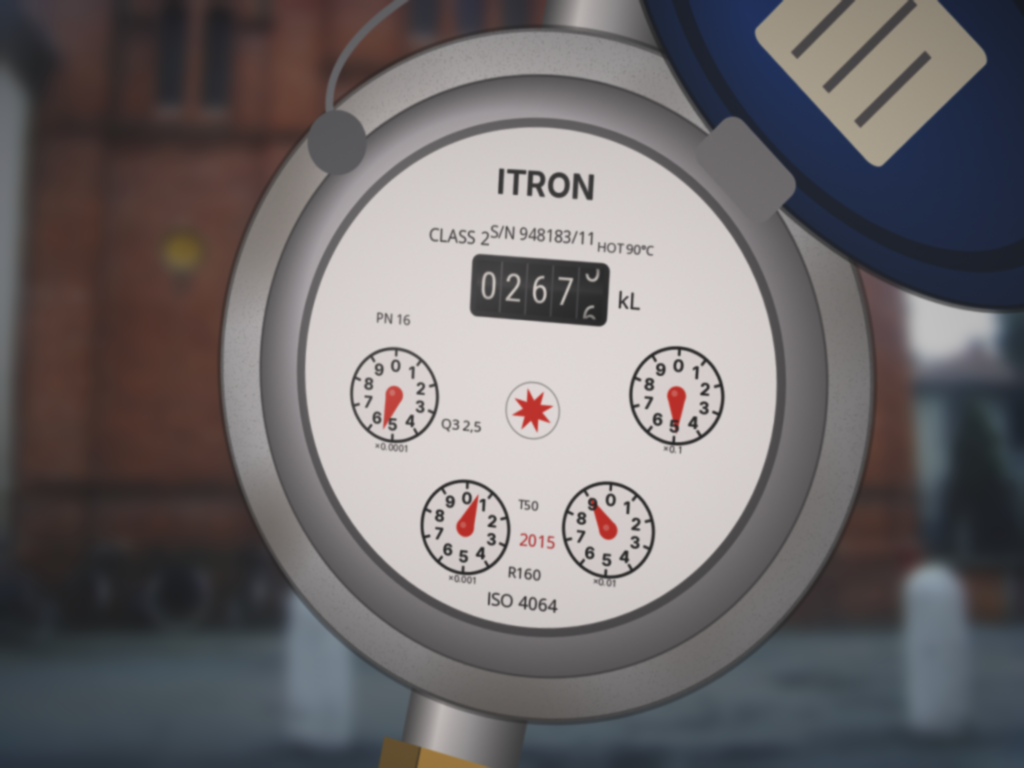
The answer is 2675.4905 (kL)
